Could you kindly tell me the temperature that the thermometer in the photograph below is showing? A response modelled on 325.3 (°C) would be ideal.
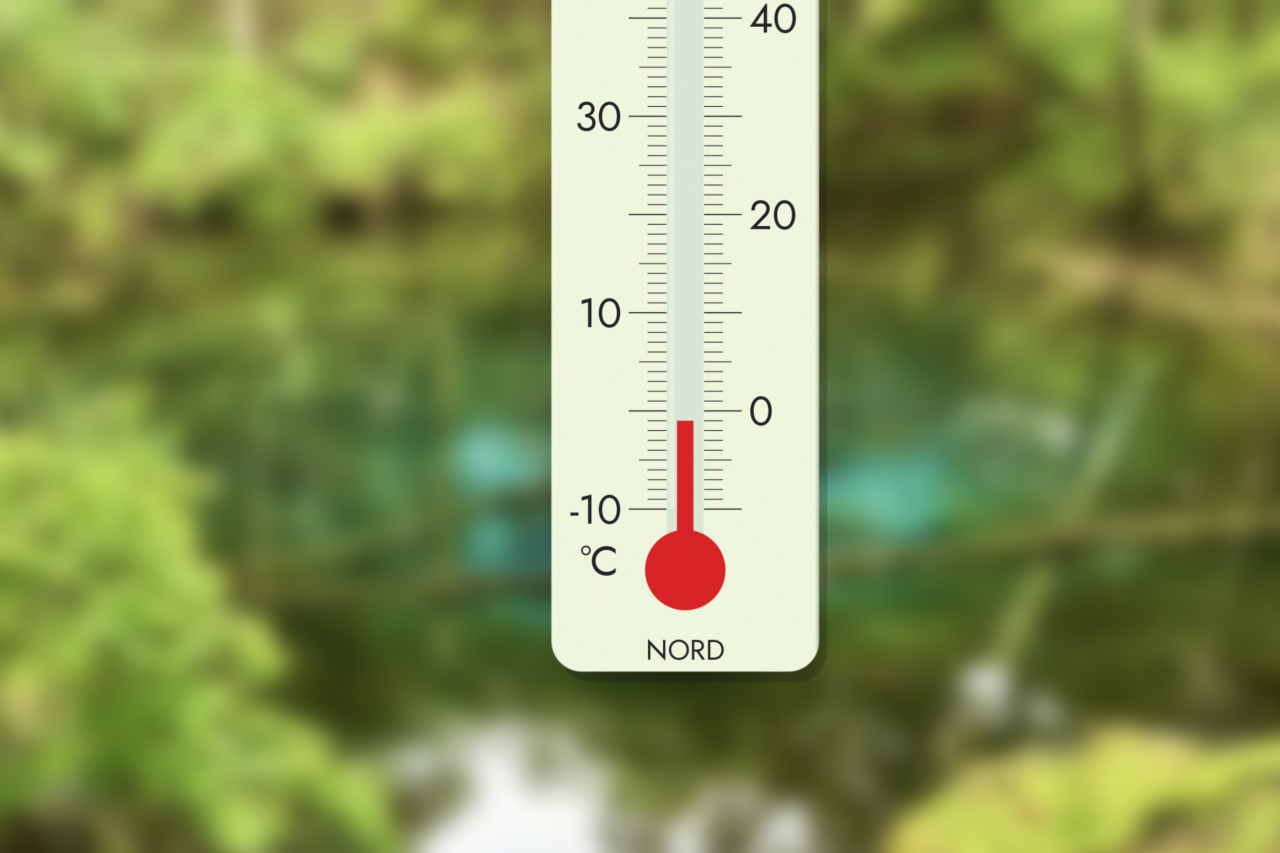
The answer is -1 (°C)
